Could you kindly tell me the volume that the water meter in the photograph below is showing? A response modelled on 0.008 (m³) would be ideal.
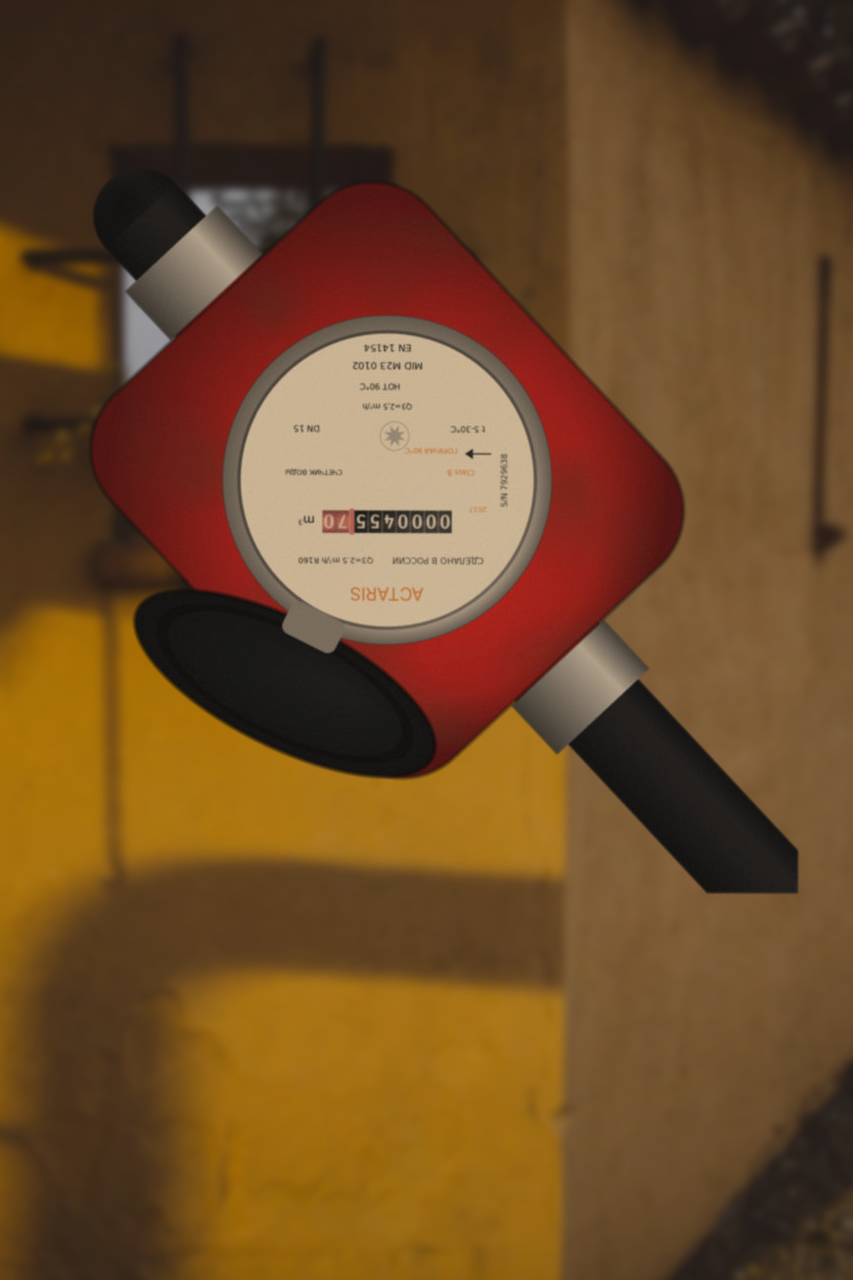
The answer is 455.70 (m³)
